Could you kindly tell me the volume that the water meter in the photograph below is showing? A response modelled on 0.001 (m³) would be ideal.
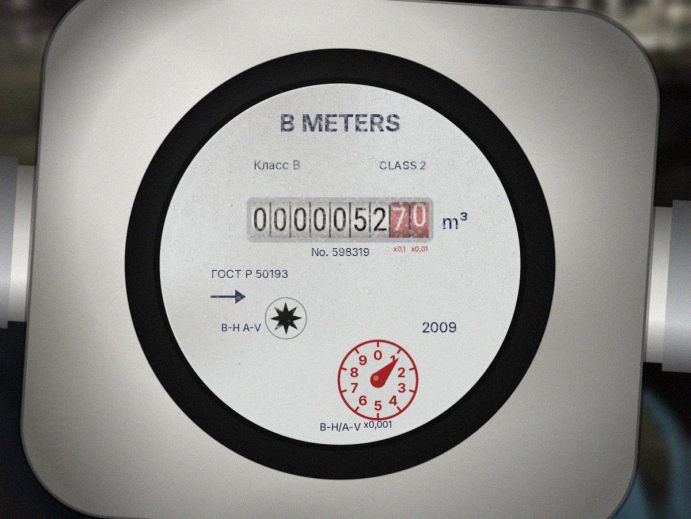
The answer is 52.701 (m³)
